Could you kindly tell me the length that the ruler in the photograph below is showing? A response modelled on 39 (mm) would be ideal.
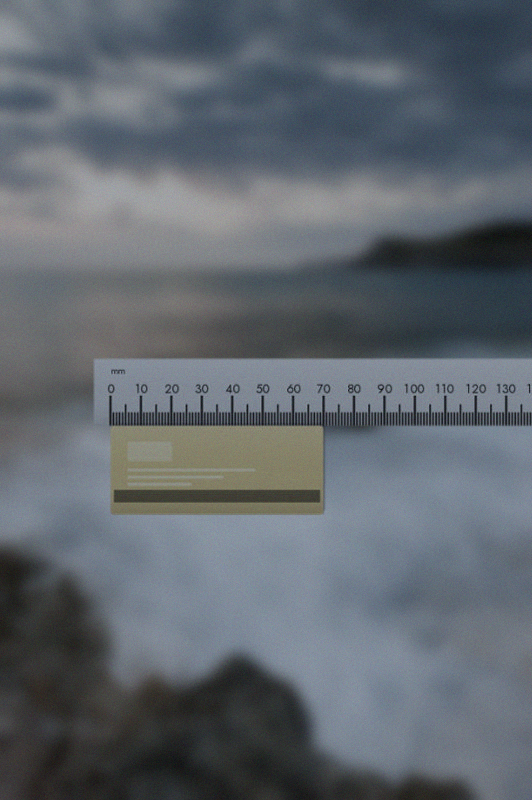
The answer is 70 (mm)
